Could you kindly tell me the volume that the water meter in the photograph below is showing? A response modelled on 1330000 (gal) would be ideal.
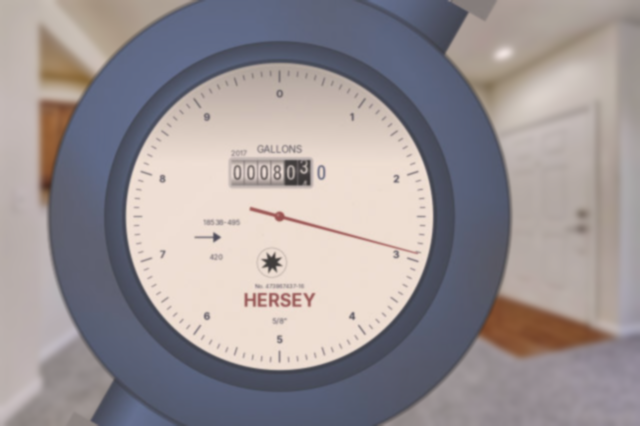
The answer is 8032.9 (gal)
